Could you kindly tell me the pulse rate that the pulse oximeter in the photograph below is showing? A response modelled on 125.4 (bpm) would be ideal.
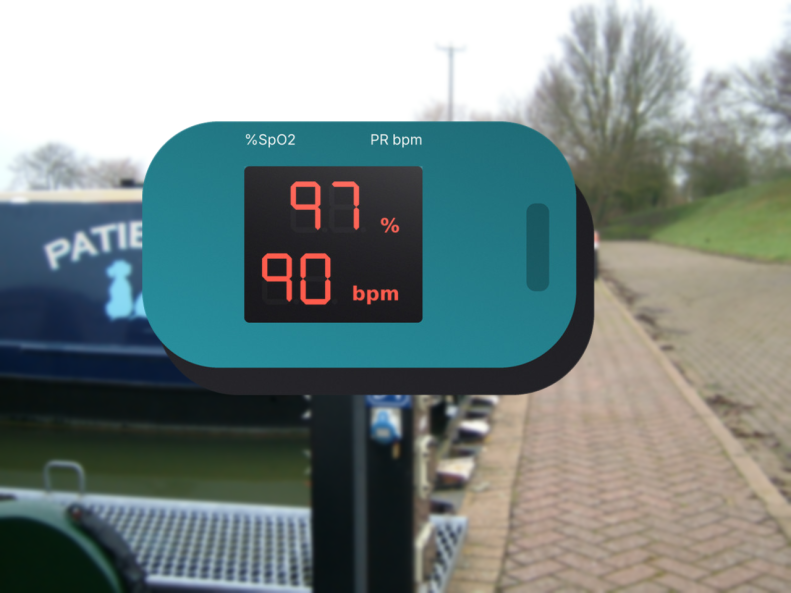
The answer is 90 (bpm)
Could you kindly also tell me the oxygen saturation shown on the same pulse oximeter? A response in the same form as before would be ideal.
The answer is 97 (%)
